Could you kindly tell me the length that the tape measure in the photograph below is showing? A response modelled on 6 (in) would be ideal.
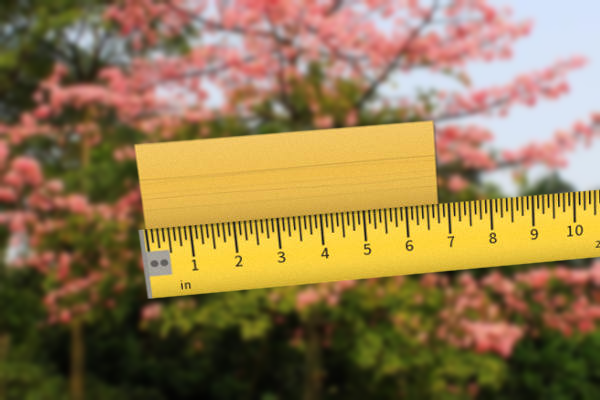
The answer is 6.75 (in)
